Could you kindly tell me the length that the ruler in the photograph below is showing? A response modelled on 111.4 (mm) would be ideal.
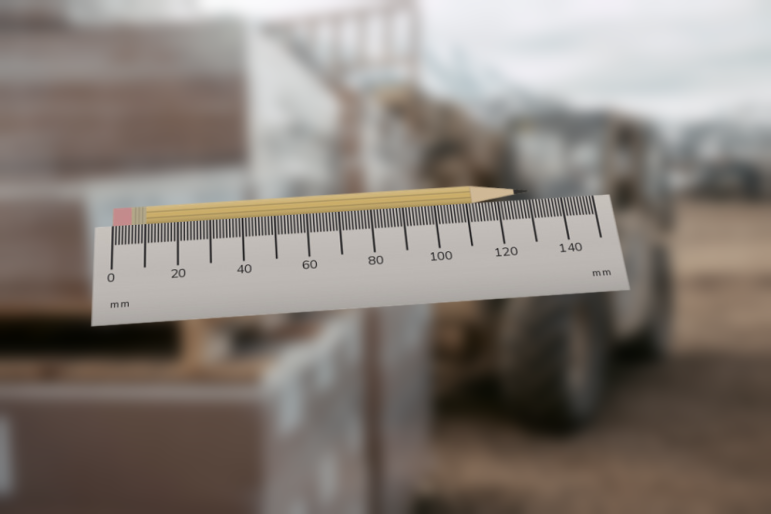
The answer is 130 (mm)
